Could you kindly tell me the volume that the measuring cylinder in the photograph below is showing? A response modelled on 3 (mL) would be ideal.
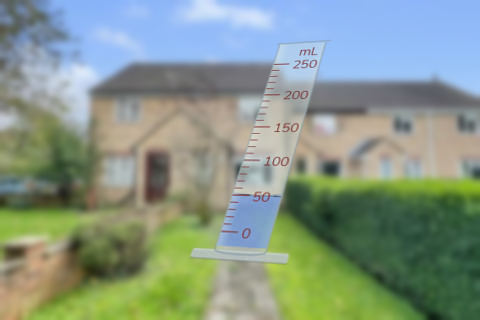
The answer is 50 (mL)
